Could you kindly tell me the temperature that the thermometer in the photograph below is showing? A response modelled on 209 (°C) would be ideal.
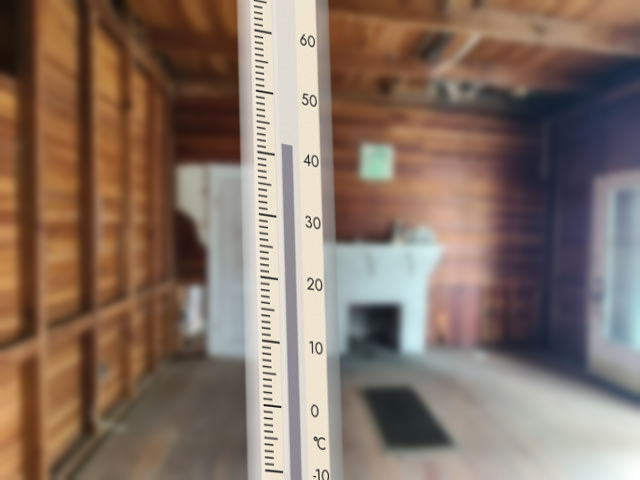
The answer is 42 (°C)
